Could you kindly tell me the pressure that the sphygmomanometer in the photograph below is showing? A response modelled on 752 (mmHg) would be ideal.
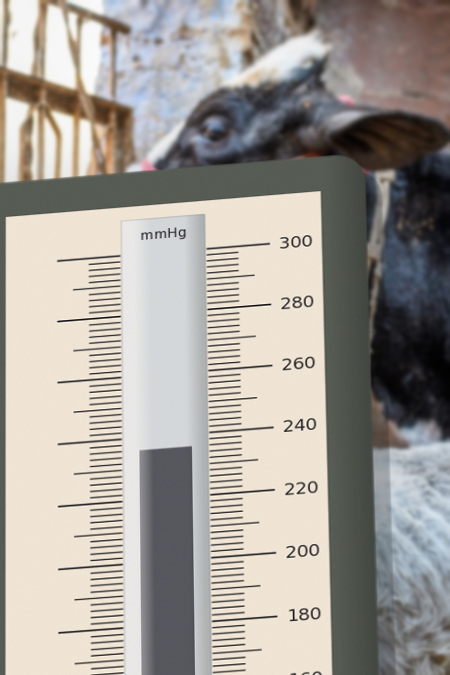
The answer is 236 (mmHg)
